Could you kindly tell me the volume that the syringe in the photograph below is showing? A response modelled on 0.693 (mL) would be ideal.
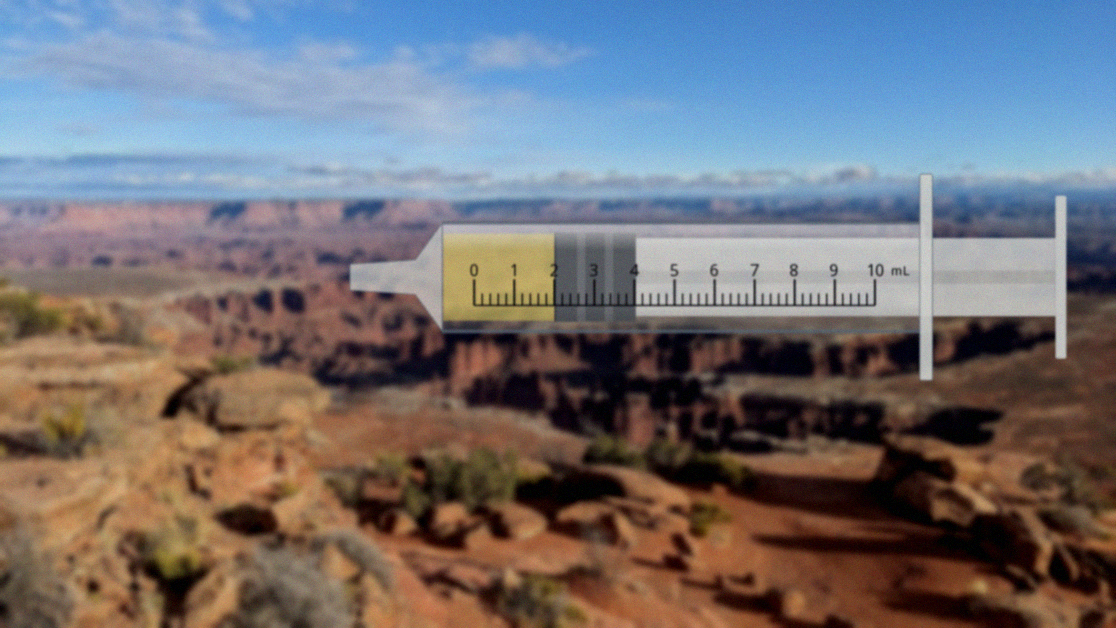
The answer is 2 (mL)
